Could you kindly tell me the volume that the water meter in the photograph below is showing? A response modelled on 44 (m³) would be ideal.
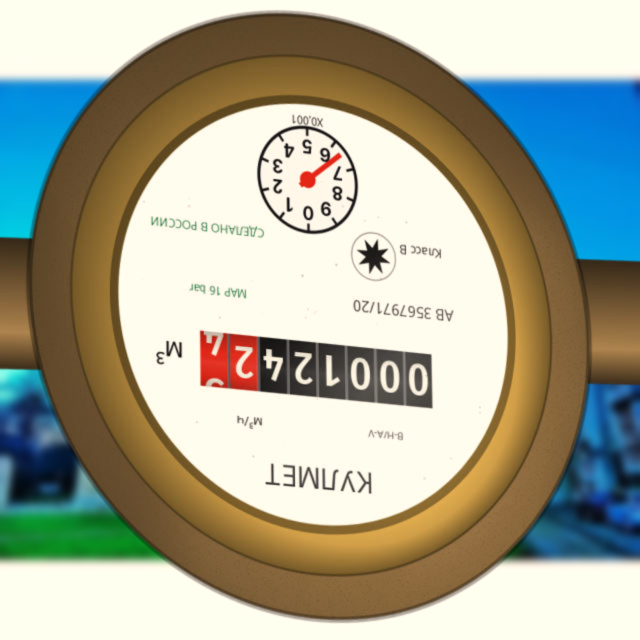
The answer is 124.236 (m³)
